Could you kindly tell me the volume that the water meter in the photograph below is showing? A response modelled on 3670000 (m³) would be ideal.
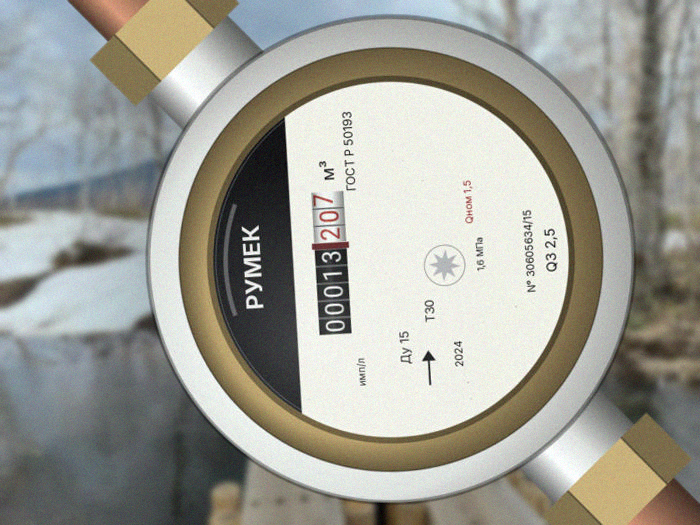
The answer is 13.207 (m³)
